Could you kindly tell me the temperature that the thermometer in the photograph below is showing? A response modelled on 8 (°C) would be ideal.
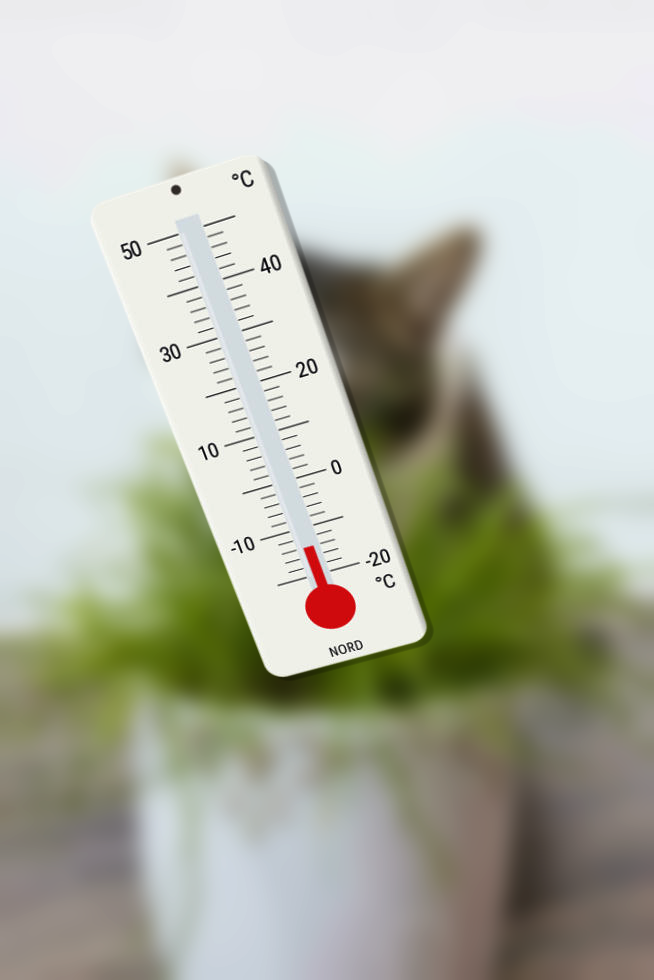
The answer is -14 (°C)
